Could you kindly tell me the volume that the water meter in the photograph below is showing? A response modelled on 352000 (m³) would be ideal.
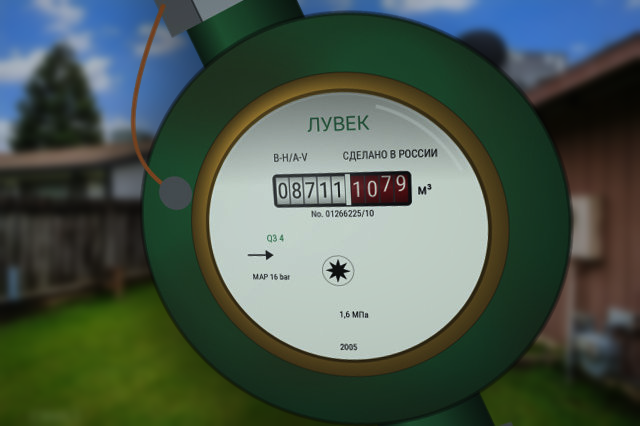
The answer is 8711.1079 (m³)
